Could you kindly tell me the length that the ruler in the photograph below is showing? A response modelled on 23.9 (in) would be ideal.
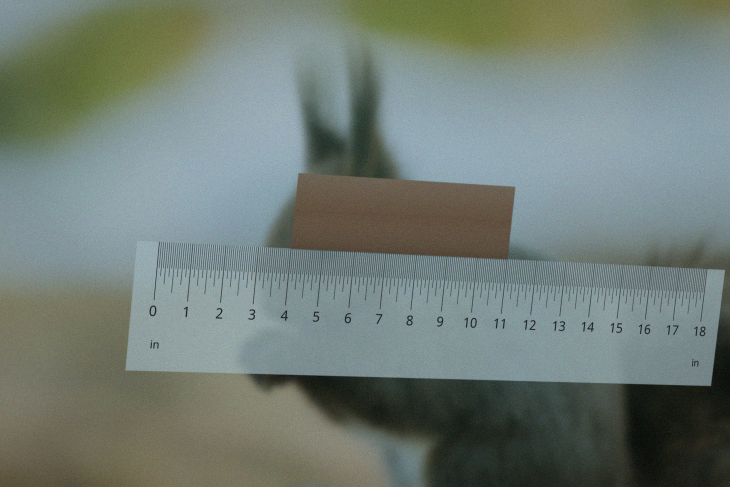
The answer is 7 (in)
